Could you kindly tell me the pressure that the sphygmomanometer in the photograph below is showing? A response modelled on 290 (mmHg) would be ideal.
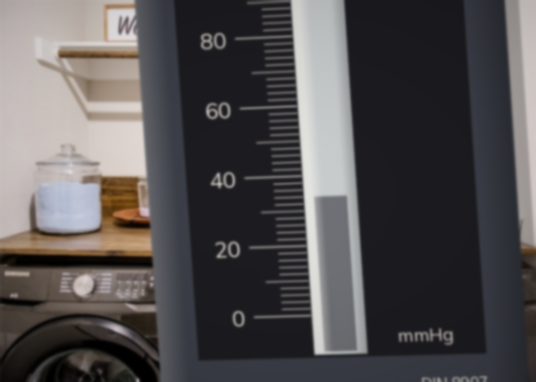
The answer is 34 (mmHg)
